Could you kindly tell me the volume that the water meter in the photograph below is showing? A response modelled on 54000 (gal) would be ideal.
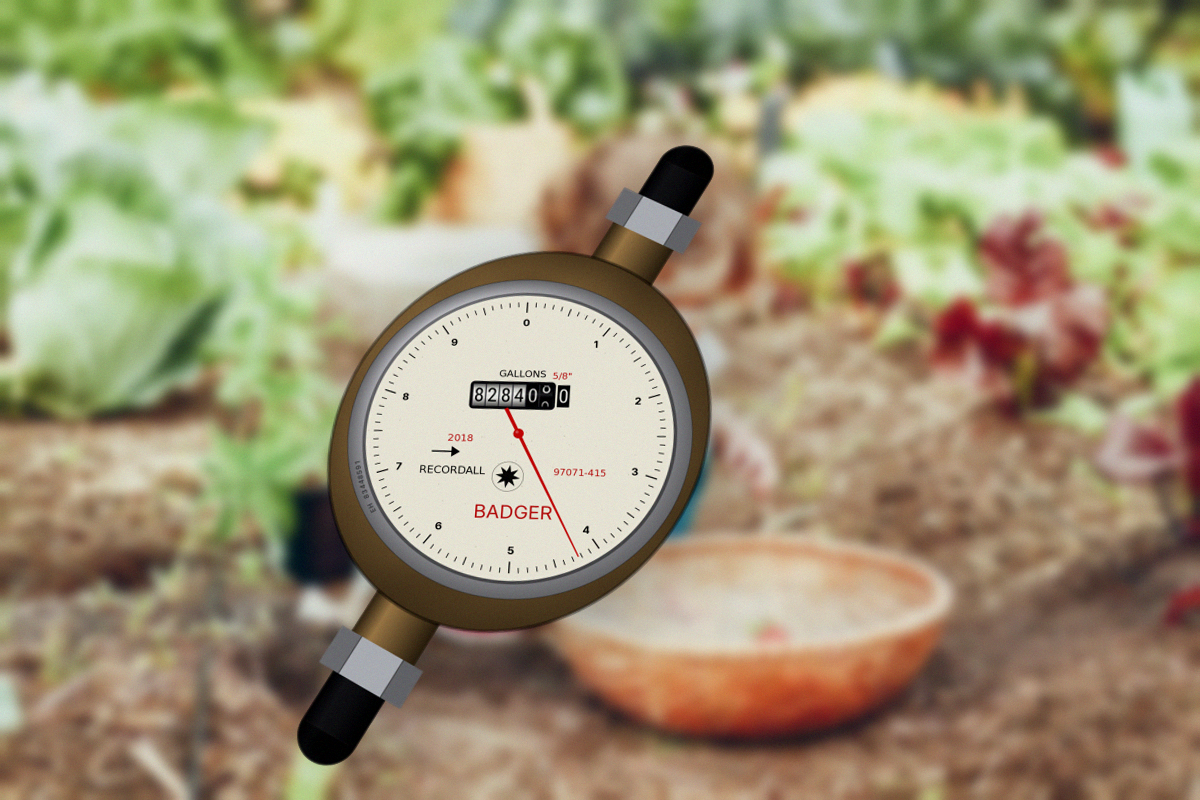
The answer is 8284084.2 (gal)
